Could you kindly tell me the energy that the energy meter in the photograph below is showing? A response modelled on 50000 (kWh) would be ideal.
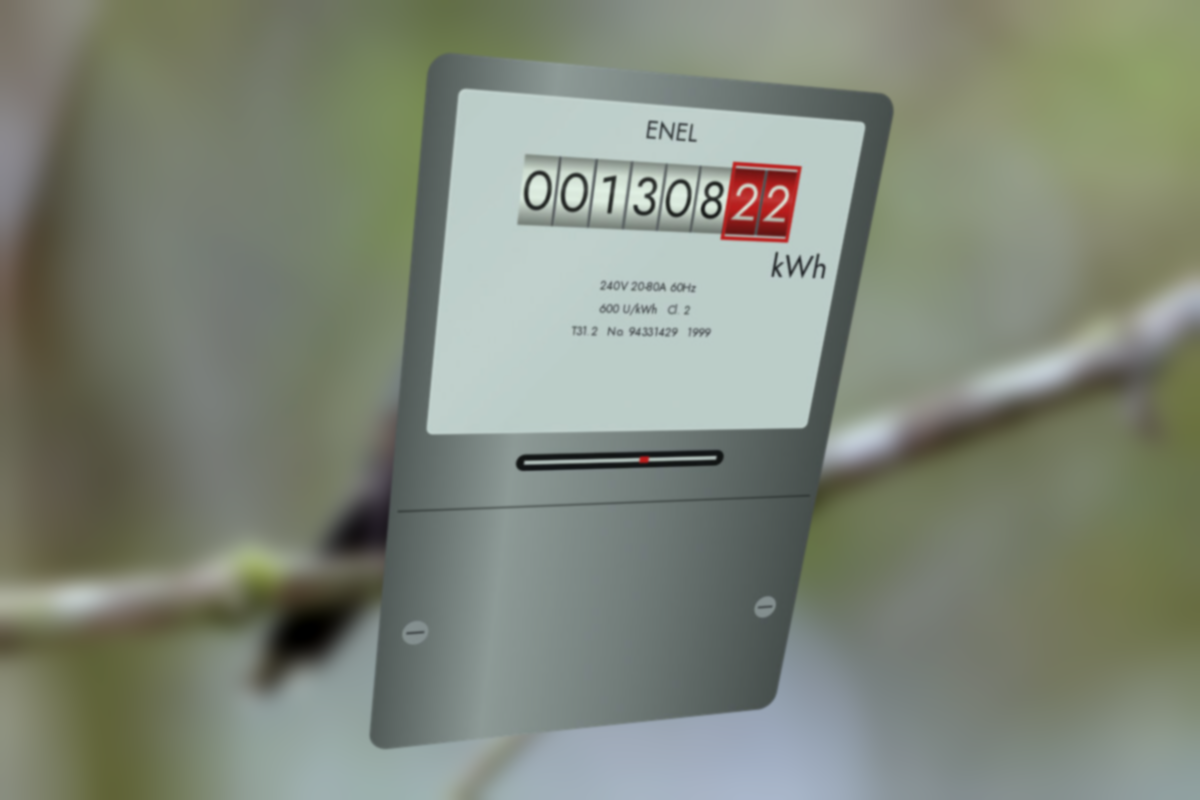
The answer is 1308.22 (kWh)
